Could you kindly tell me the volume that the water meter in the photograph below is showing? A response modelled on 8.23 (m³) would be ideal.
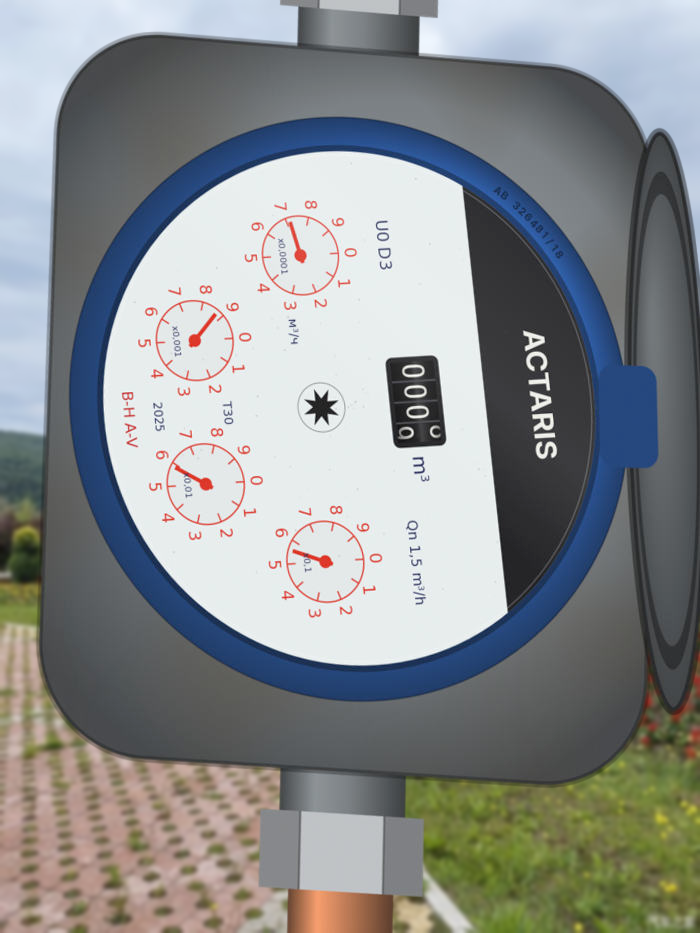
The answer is 8.5587 (m³)
